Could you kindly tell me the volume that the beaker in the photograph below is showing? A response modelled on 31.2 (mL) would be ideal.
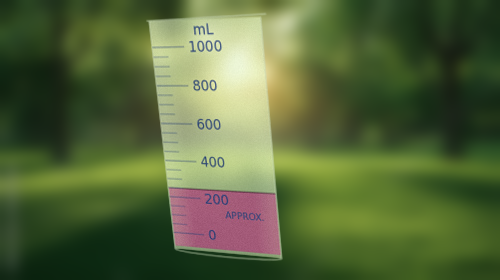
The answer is 250 (mL)
